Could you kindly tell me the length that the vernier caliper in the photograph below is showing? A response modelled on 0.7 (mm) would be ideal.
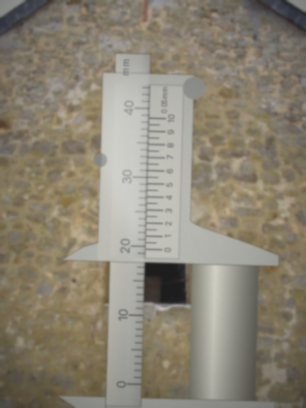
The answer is 19.6 (mm)
